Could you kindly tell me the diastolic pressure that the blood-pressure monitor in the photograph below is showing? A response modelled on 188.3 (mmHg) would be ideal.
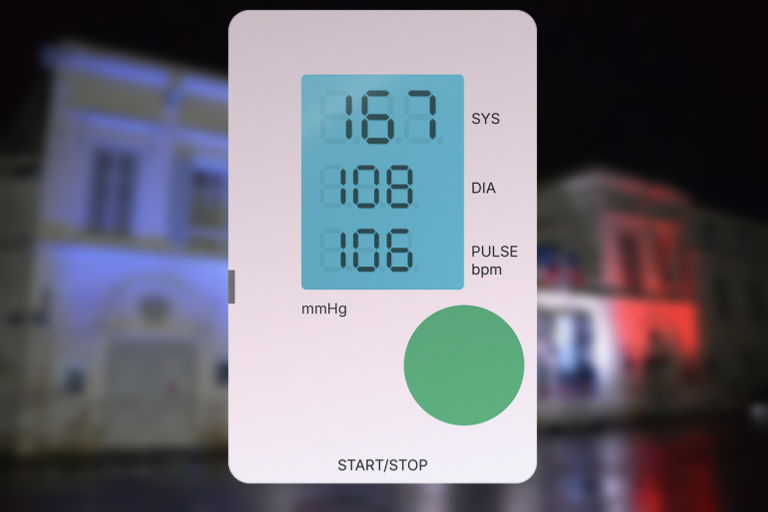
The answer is 108 (mmHg)
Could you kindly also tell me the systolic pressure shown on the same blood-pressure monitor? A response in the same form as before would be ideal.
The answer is 167 (mmHg)
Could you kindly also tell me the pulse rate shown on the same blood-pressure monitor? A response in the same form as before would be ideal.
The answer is 106 (bpm)
